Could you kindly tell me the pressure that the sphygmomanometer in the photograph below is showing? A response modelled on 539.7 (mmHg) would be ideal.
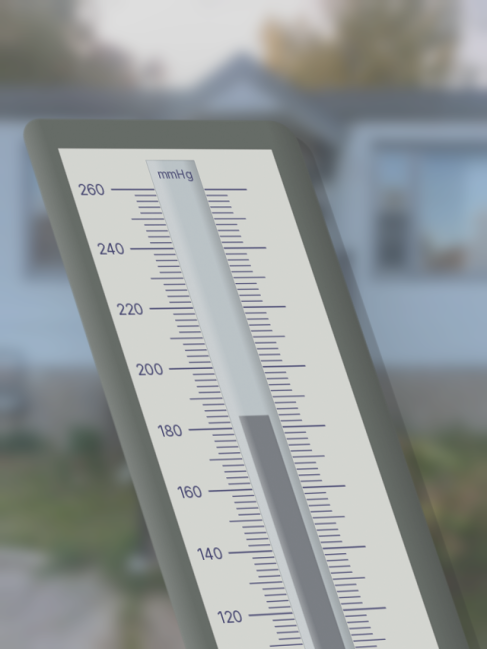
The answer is 184 (mmHg)
